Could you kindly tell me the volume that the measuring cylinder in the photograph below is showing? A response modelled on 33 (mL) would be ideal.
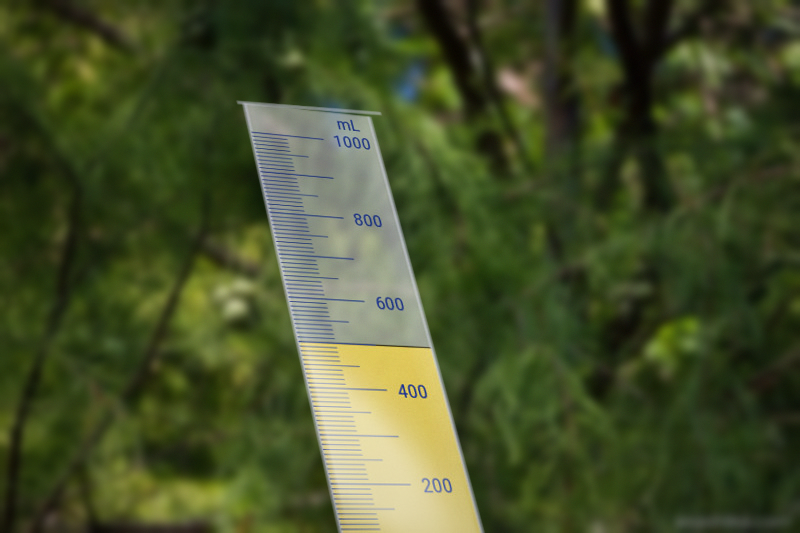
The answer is 500 (mL)
